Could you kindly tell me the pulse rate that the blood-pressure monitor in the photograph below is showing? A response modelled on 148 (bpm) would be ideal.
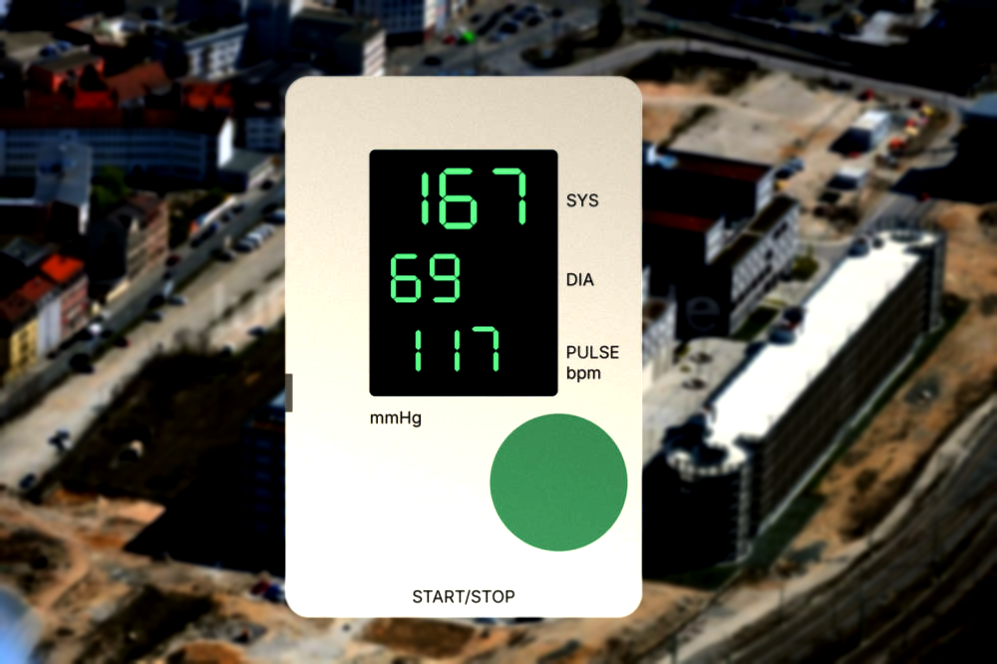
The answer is 117 (bpm)
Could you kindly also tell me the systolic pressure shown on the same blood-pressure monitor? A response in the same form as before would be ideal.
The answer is 167 (mmHg)
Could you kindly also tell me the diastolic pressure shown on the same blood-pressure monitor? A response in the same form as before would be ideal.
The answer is 69 (mmHg)
